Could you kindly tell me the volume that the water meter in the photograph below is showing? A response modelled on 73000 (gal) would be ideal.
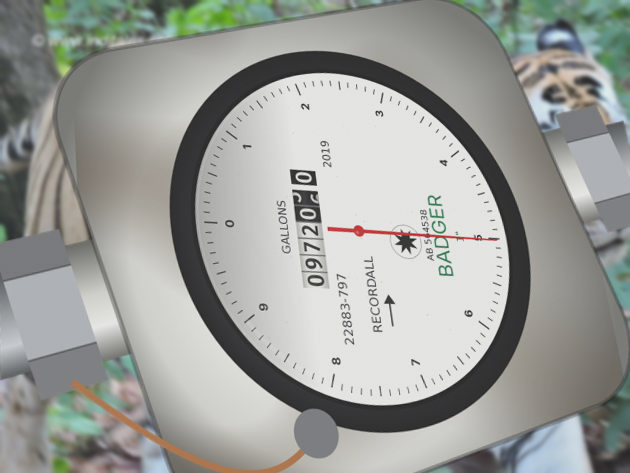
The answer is 972055.0 (gal)
